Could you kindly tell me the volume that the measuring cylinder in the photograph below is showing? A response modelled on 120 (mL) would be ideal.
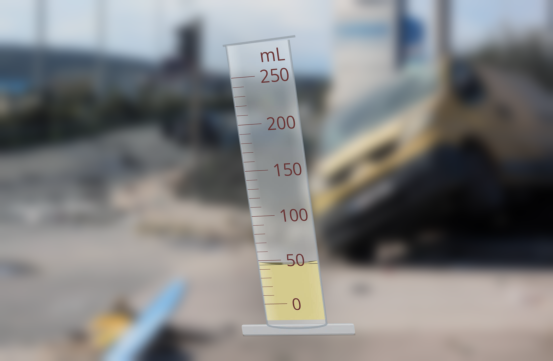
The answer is 45 (mL)
